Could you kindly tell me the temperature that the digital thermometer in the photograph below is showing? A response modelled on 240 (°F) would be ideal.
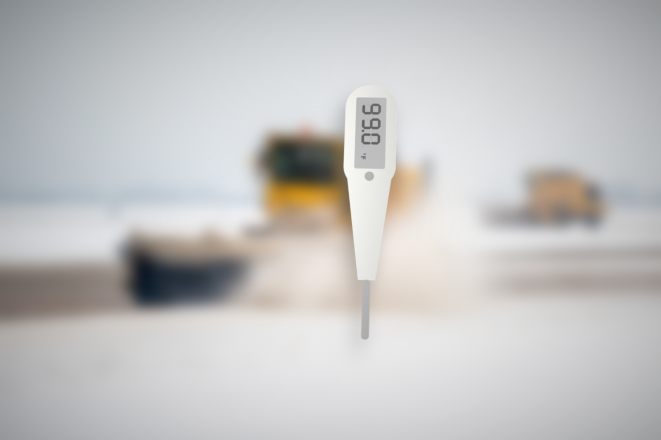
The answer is 99.0 (°F)
